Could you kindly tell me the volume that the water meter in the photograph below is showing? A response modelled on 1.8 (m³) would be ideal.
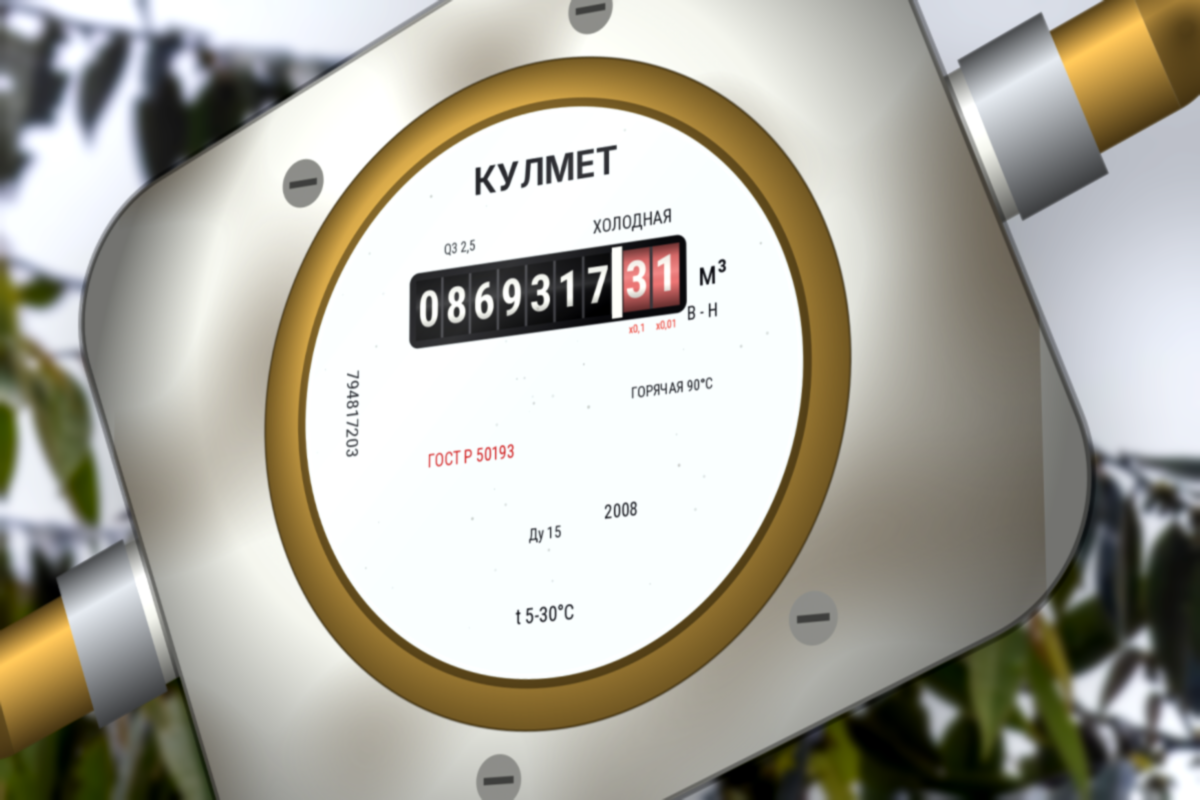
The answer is 869317.31 (m³)
